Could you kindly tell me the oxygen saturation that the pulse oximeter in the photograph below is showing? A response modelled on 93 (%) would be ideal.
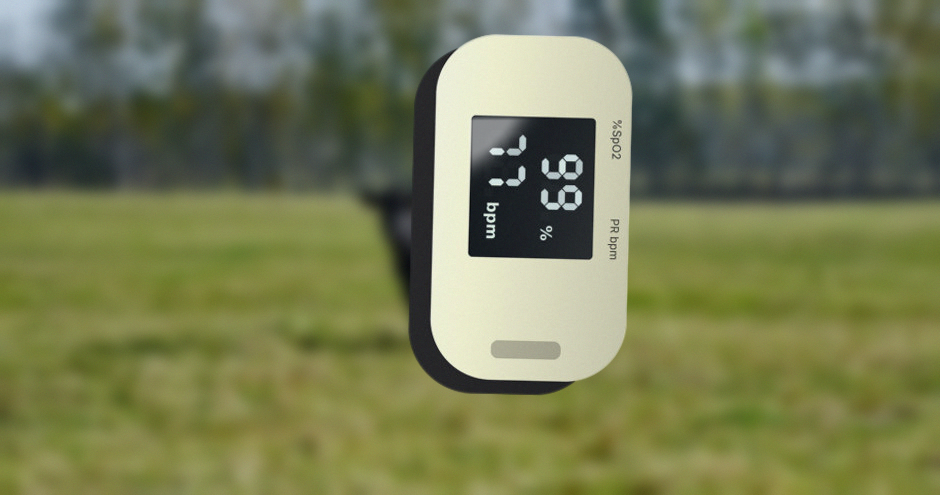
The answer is 99 (%)
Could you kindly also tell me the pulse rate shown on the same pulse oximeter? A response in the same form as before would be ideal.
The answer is 77 (bpm)
